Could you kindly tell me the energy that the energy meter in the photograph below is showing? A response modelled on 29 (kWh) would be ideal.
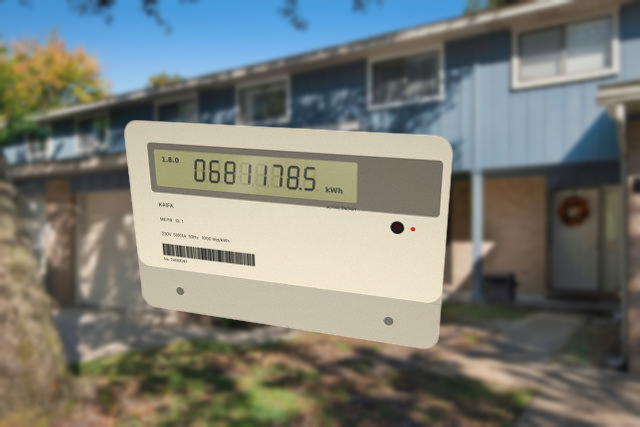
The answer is 681178.5 (kWh)
